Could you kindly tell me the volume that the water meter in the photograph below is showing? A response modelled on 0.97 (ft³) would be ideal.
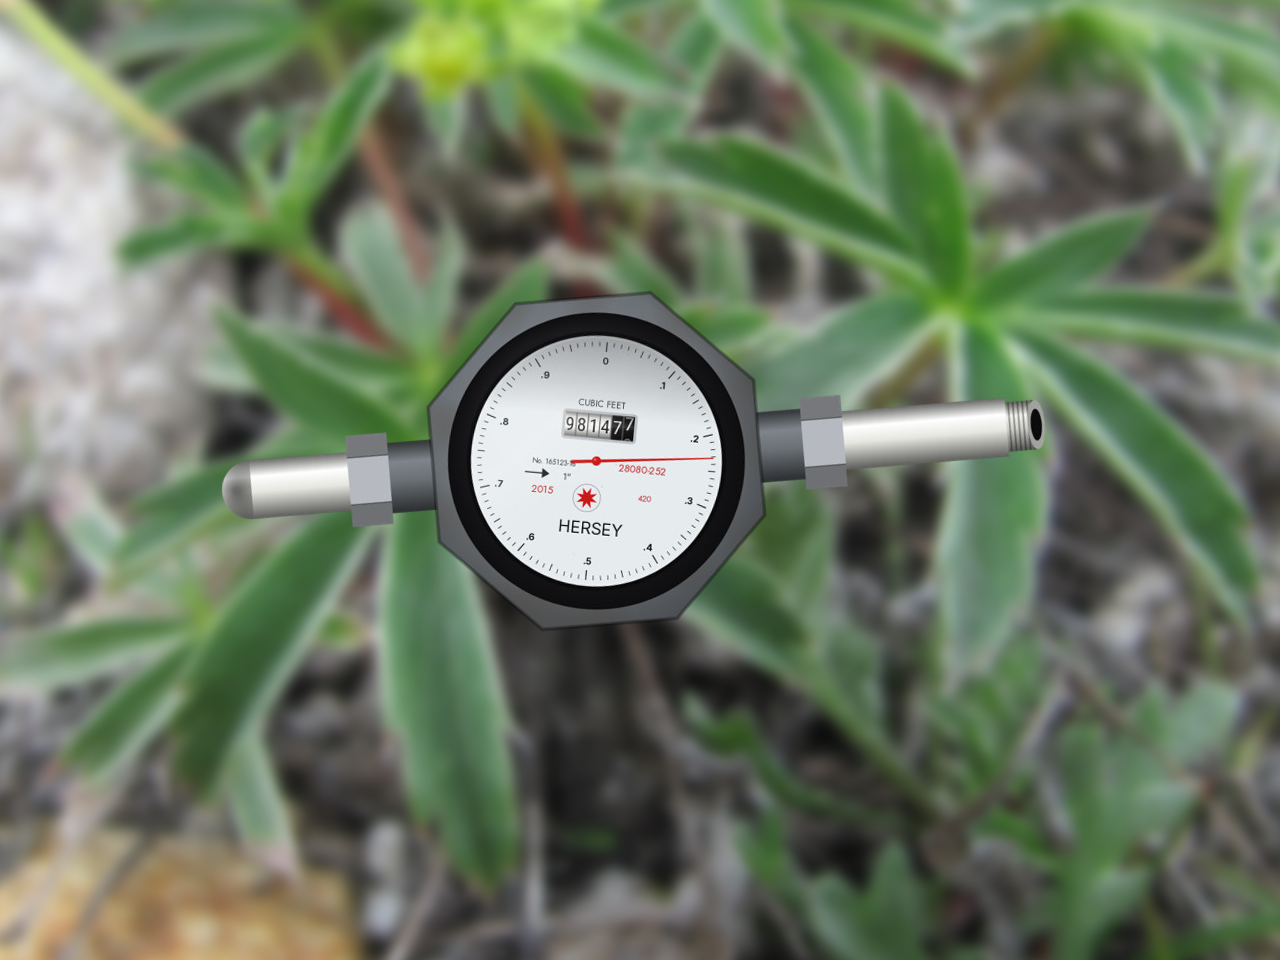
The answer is 981477.23 (ft³)
